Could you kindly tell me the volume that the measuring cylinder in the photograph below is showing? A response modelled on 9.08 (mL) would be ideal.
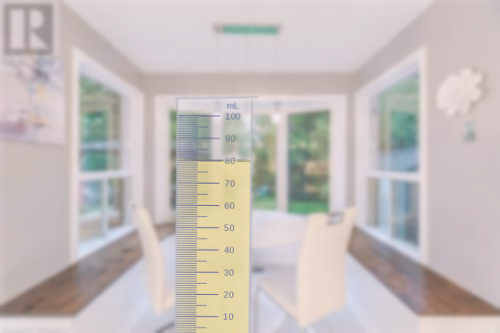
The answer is 80 (mL)
